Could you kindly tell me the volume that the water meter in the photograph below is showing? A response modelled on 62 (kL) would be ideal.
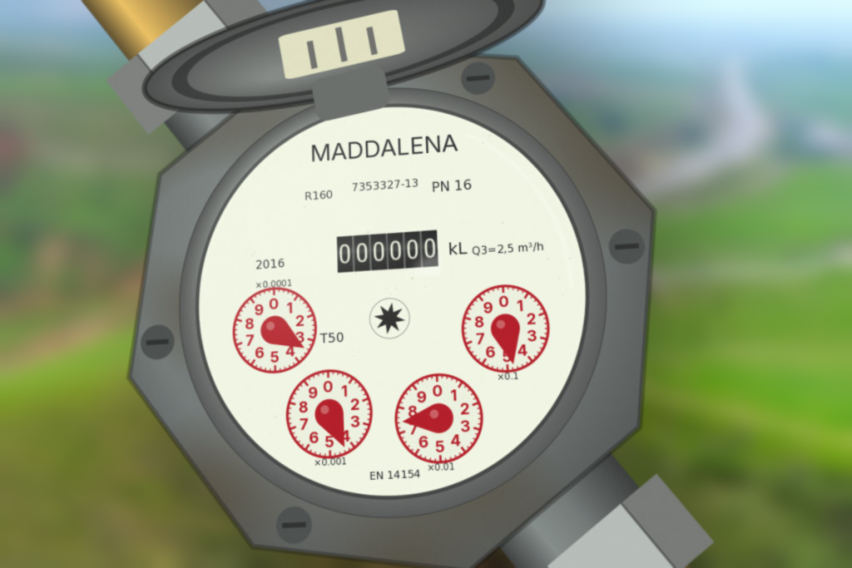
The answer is 0.4743 (kL)
